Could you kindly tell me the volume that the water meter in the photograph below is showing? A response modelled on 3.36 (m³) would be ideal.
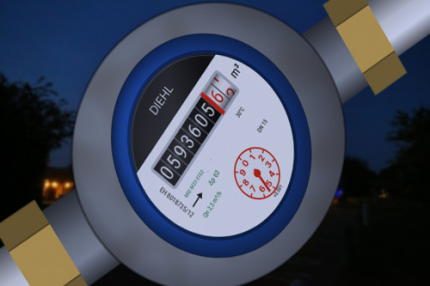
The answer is 593605.615 (m³)
